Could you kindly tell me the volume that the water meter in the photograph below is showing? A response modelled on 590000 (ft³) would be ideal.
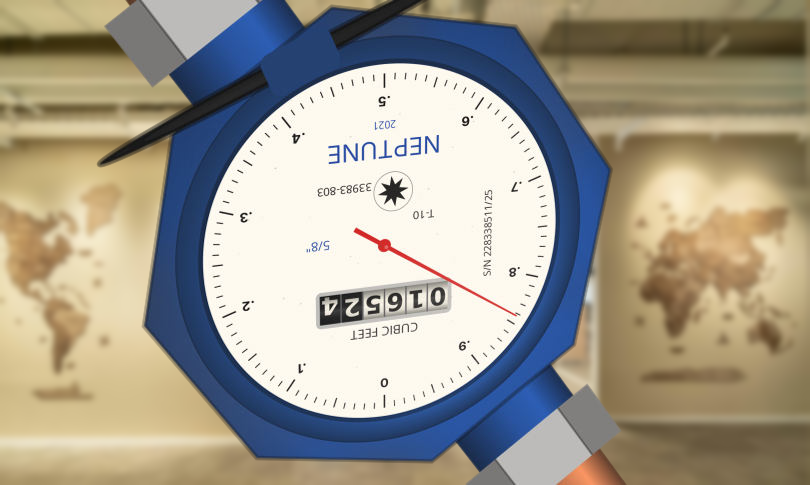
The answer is 16523.84 (ft³)
